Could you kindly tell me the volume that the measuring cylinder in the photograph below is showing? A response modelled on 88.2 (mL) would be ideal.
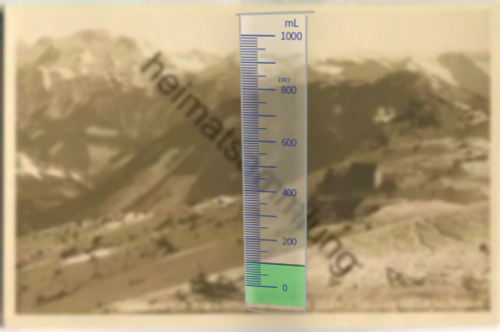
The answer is 100 (mL)
